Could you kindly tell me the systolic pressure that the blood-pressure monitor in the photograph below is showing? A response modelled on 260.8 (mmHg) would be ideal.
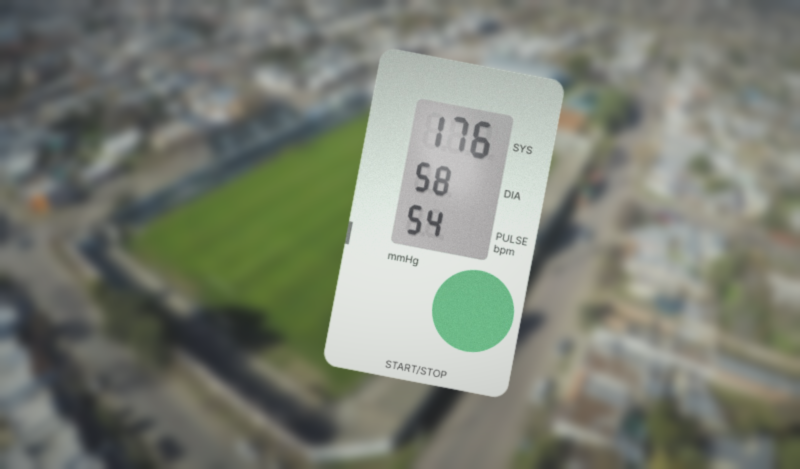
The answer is 176 (mmHg)
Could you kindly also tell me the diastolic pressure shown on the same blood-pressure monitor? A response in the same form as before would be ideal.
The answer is 58 (mmHg)
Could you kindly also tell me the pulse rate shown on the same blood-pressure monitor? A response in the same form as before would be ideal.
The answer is 54 (bpm)
